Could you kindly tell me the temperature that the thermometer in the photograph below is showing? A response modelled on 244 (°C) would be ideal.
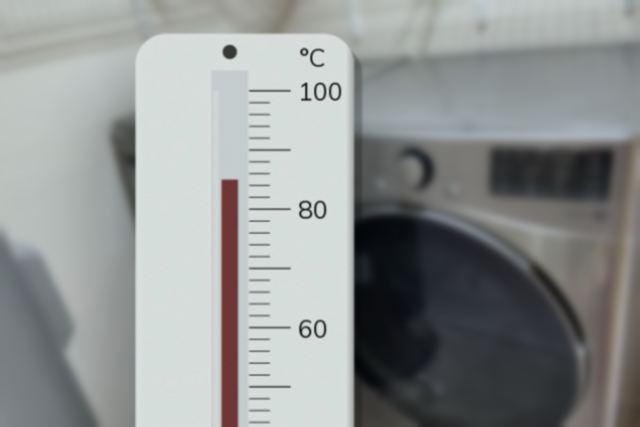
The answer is 85 (°C)
